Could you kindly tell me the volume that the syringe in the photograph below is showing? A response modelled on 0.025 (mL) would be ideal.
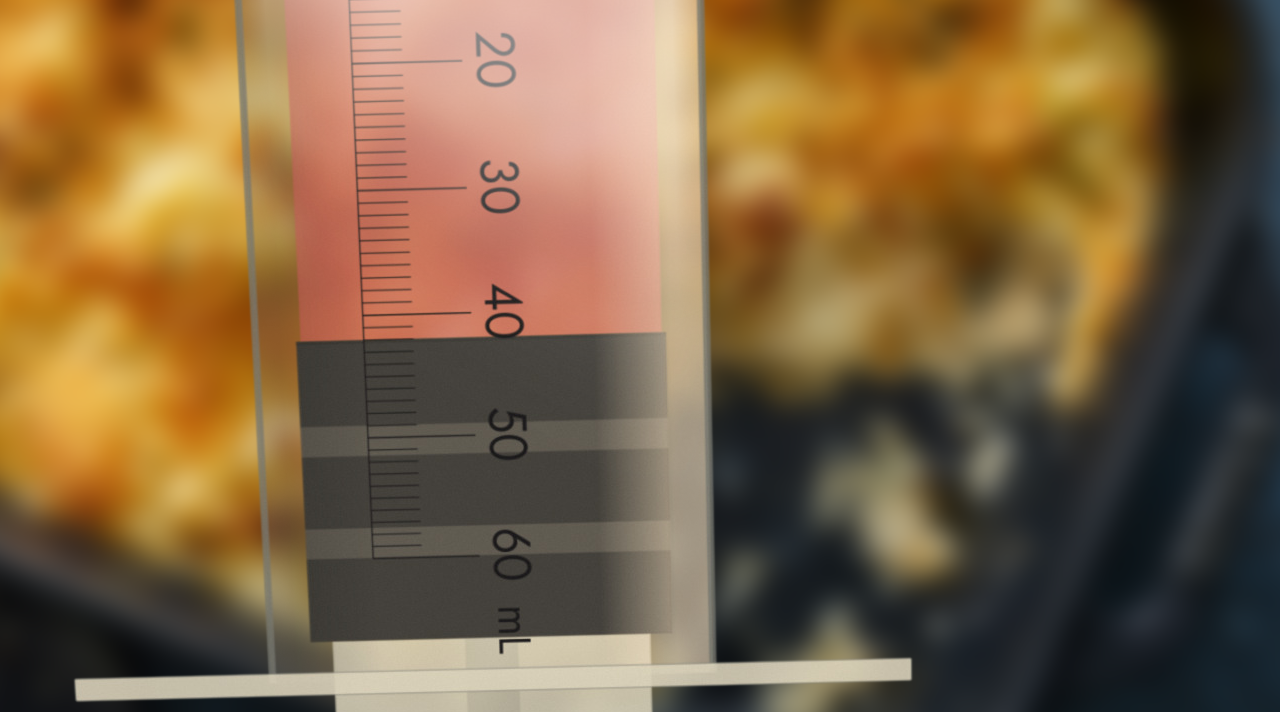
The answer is 42 (mL)
